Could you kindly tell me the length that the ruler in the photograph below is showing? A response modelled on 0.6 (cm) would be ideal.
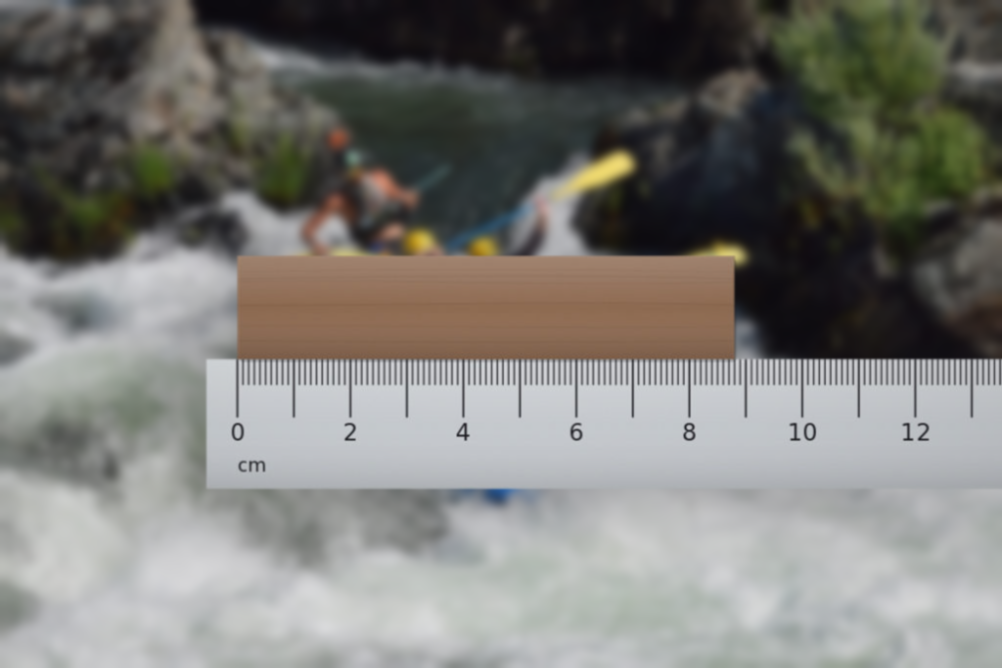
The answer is 8.8 (cm)
